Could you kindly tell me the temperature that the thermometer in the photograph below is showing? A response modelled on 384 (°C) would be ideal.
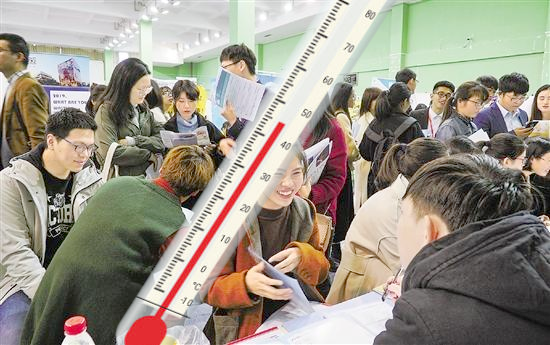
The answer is 45 (°C)
